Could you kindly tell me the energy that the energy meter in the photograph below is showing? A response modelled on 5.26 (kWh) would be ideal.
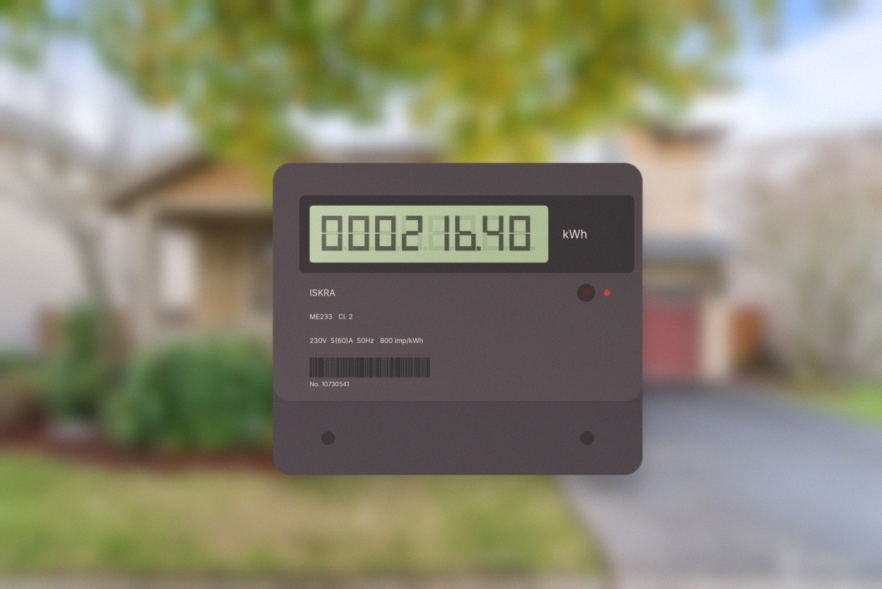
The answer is 216.40 (kWh)
